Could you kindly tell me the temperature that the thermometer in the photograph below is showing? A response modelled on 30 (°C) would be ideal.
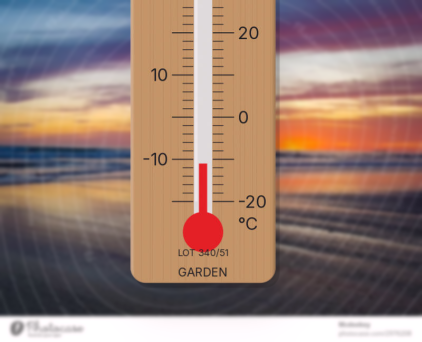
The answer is -11 (°C)
